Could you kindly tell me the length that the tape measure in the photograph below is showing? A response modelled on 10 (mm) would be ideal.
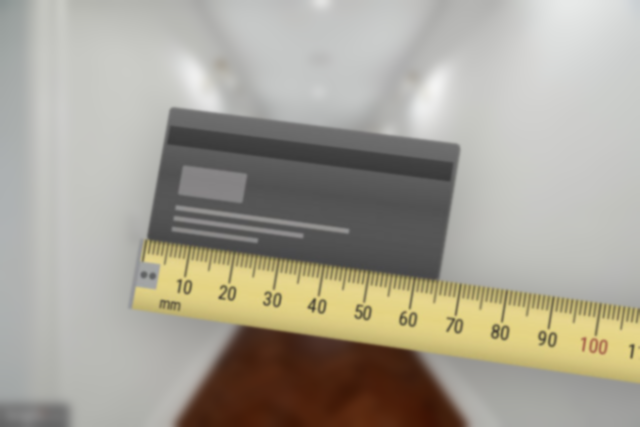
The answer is 65 (mm)
